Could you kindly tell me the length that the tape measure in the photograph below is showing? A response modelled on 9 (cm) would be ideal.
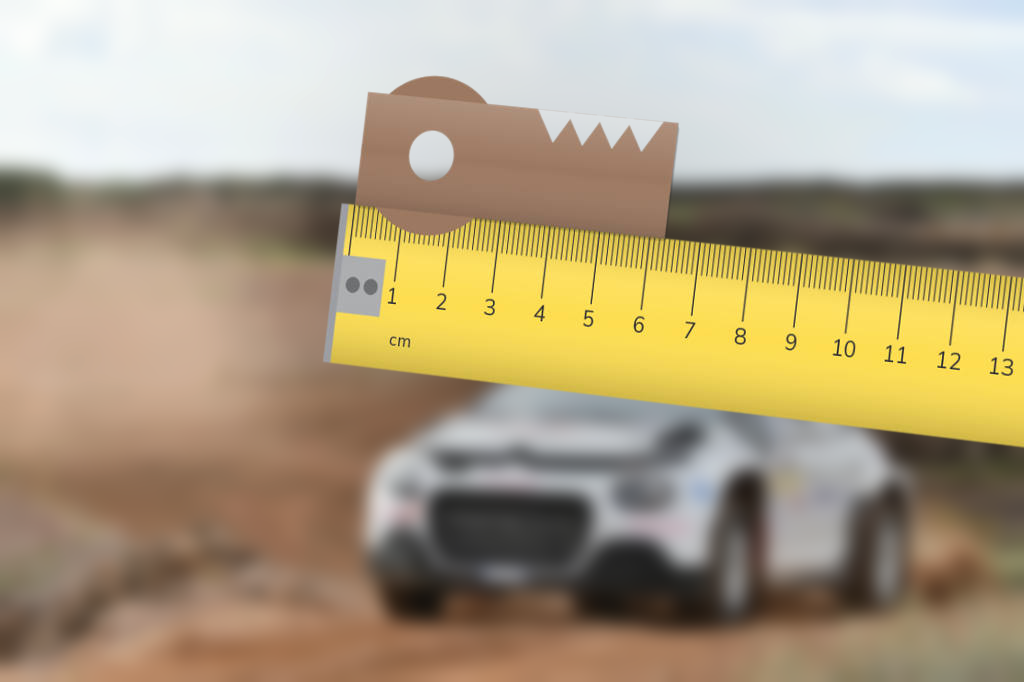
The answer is 6.3 (cm)
